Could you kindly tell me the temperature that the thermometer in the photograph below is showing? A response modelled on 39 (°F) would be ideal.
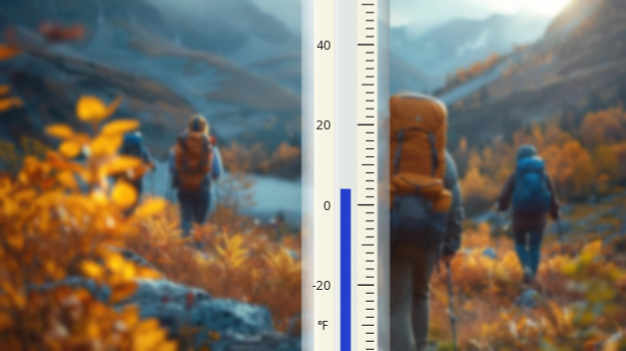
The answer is 4 (°F)
